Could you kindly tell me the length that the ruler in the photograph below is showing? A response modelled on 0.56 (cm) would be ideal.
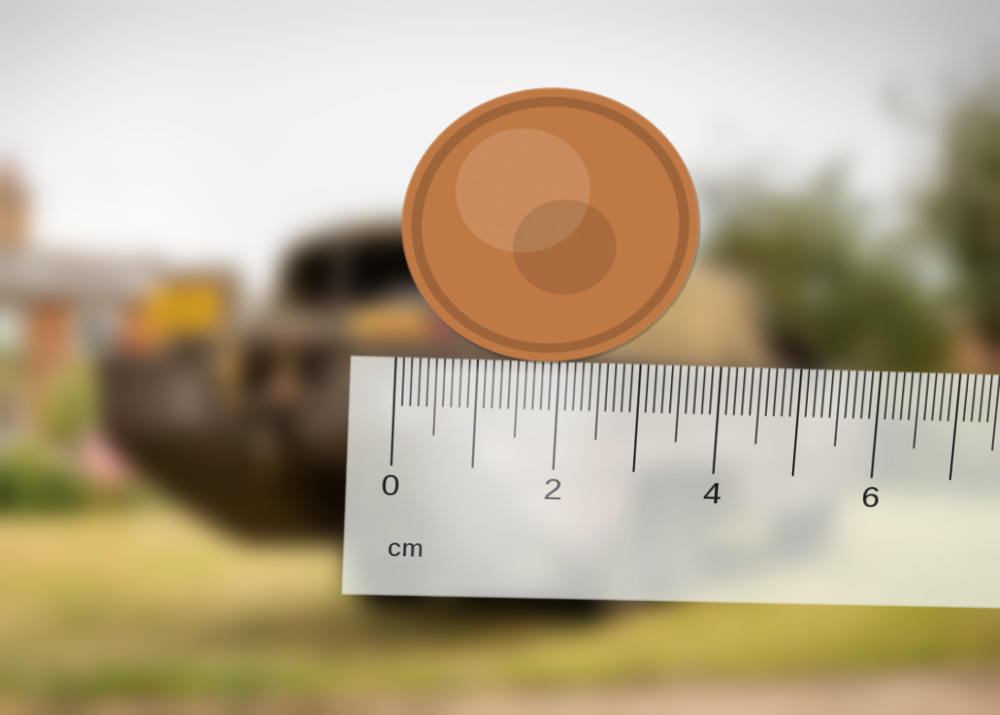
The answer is 3.6 (cm)
